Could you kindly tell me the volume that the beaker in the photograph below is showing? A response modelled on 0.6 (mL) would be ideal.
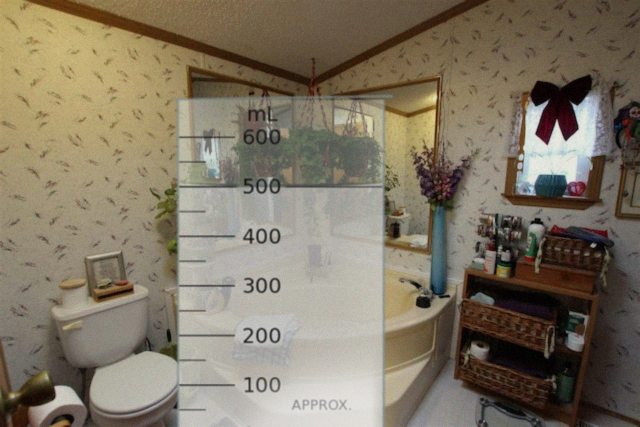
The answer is 500 (mL)
